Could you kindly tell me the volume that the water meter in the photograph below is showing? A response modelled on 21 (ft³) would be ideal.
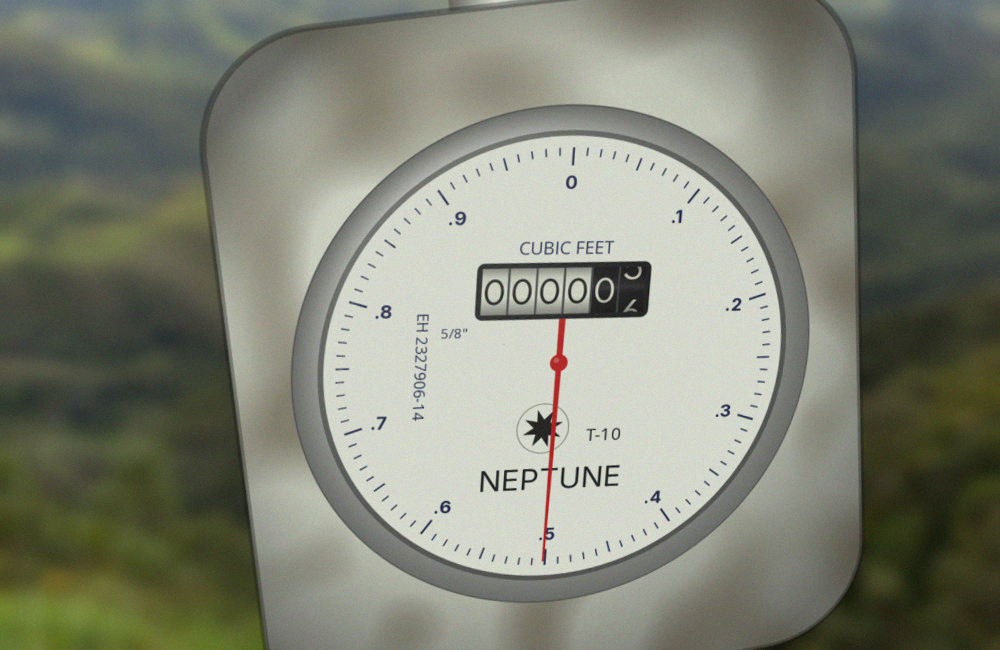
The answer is 5.50 (ft³)
